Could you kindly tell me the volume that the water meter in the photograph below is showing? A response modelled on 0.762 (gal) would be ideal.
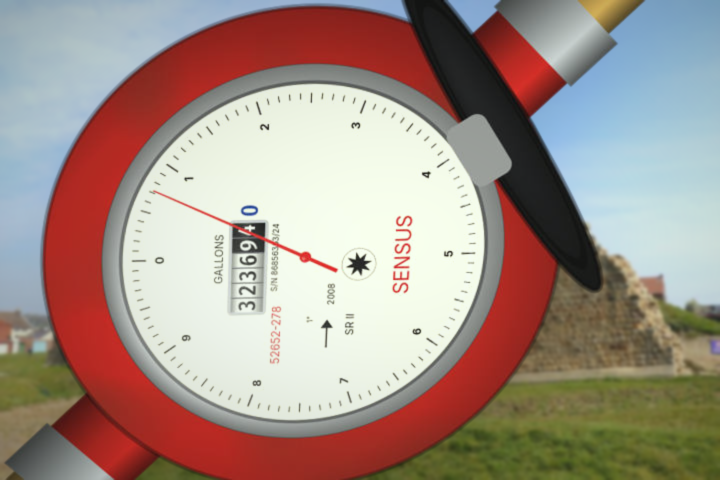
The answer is 3236940.7 (gal)
